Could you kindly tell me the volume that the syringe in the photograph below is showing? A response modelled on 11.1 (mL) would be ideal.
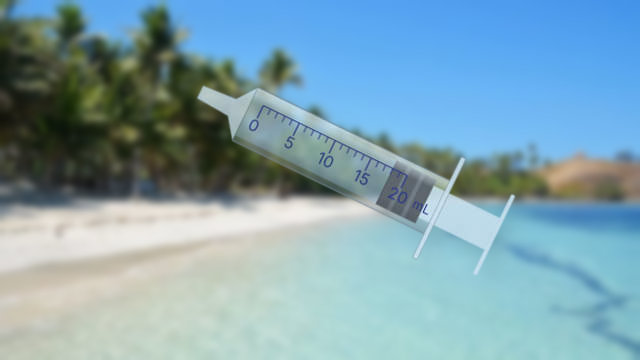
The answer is 18 (mL)
